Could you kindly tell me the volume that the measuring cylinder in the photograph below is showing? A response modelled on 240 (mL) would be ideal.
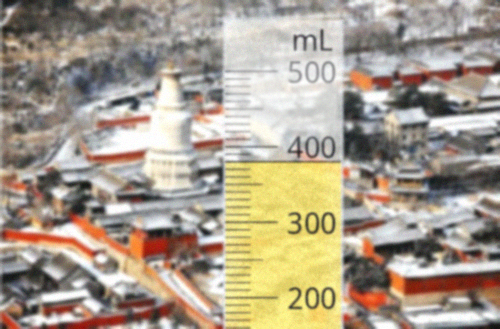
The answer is 380 (mL)
